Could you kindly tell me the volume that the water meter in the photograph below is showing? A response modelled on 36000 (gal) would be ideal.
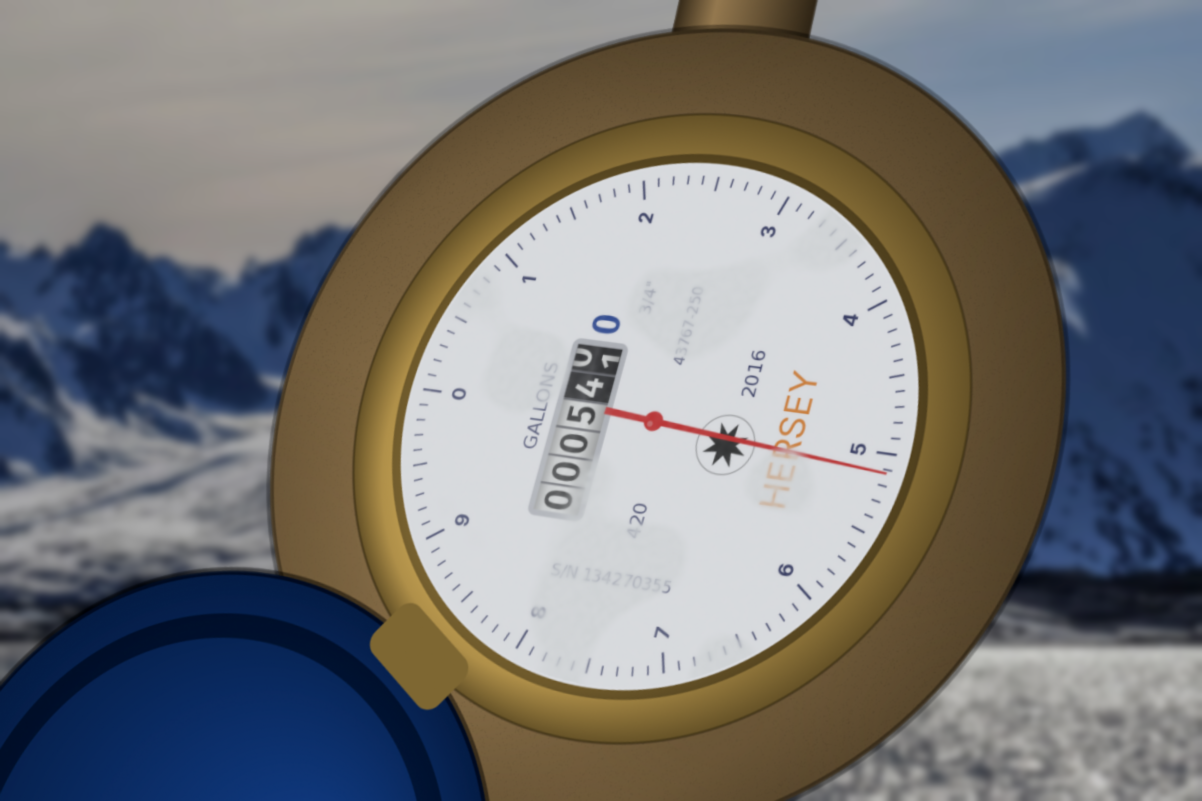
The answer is 5405.1 (gal)
